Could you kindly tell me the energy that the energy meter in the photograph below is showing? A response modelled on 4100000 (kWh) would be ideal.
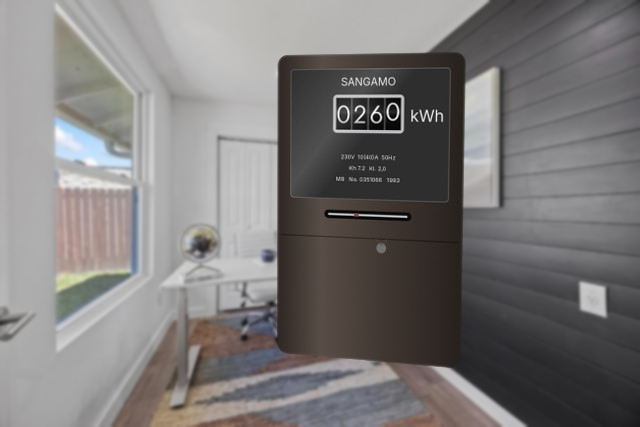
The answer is 260 (kWh)
